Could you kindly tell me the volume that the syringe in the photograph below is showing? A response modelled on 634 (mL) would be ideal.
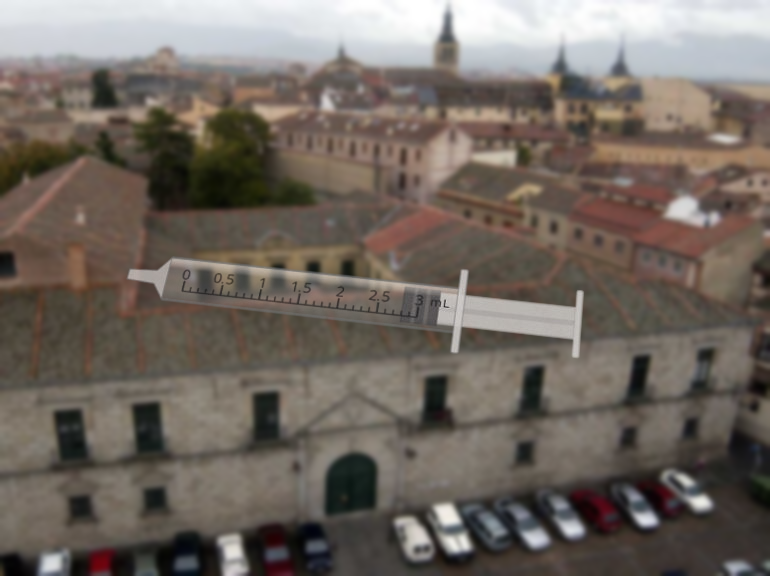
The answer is 2.8 (mL)
